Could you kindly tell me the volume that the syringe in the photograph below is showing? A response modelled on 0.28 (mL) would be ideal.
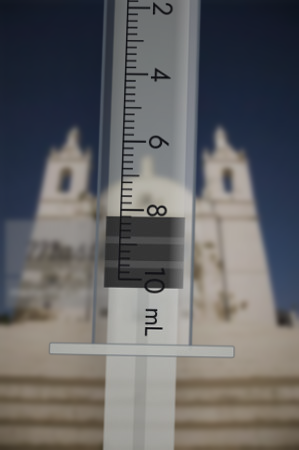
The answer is 8.2 (mL)
